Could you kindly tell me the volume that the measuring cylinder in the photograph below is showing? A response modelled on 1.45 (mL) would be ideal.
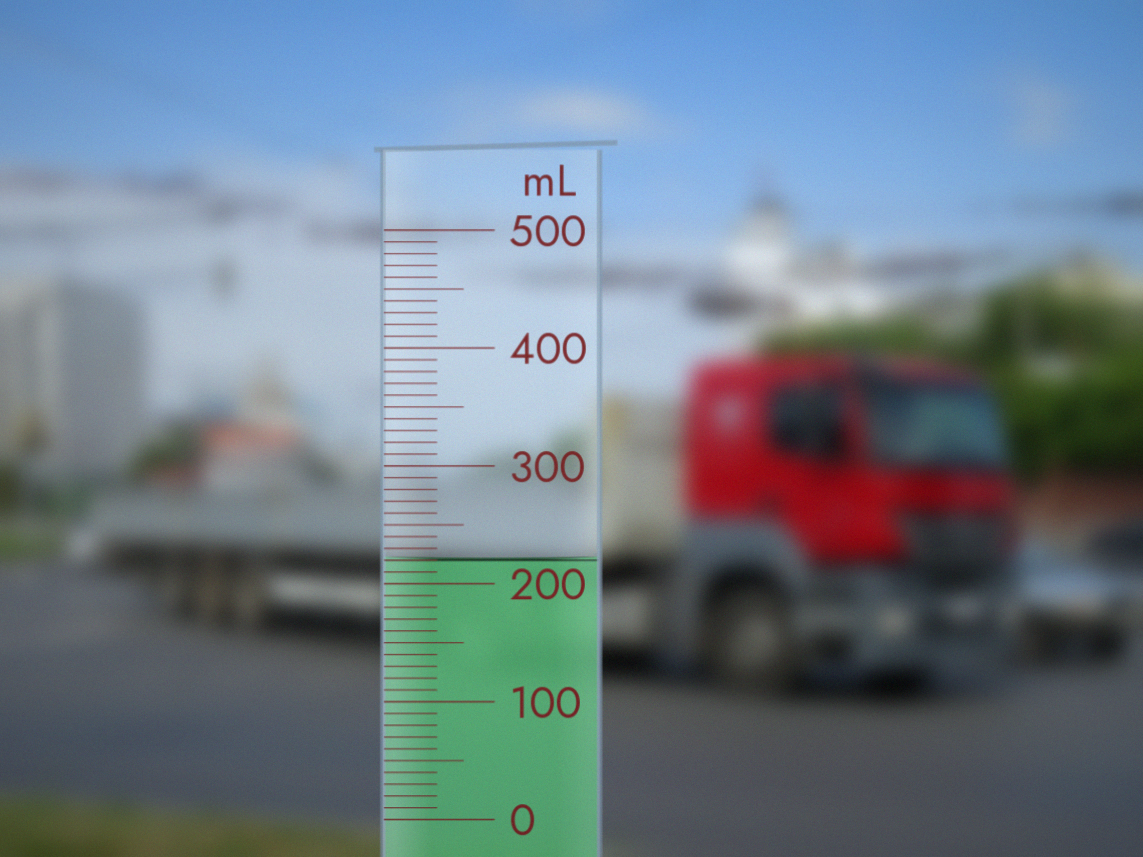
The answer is 220 (mL)
